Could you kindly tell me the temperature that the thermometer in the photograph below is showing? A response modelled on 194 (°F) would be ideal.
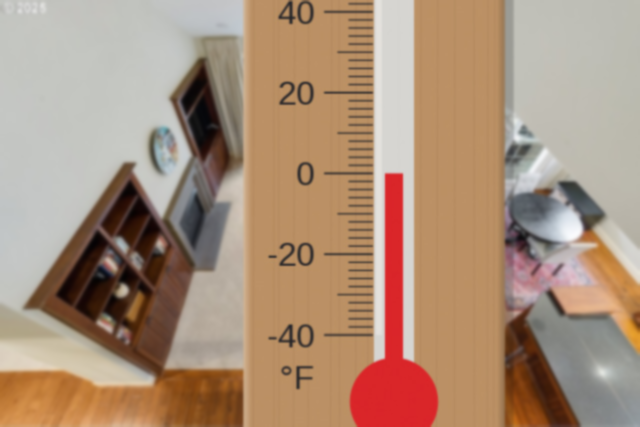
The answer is 0 (°F)
